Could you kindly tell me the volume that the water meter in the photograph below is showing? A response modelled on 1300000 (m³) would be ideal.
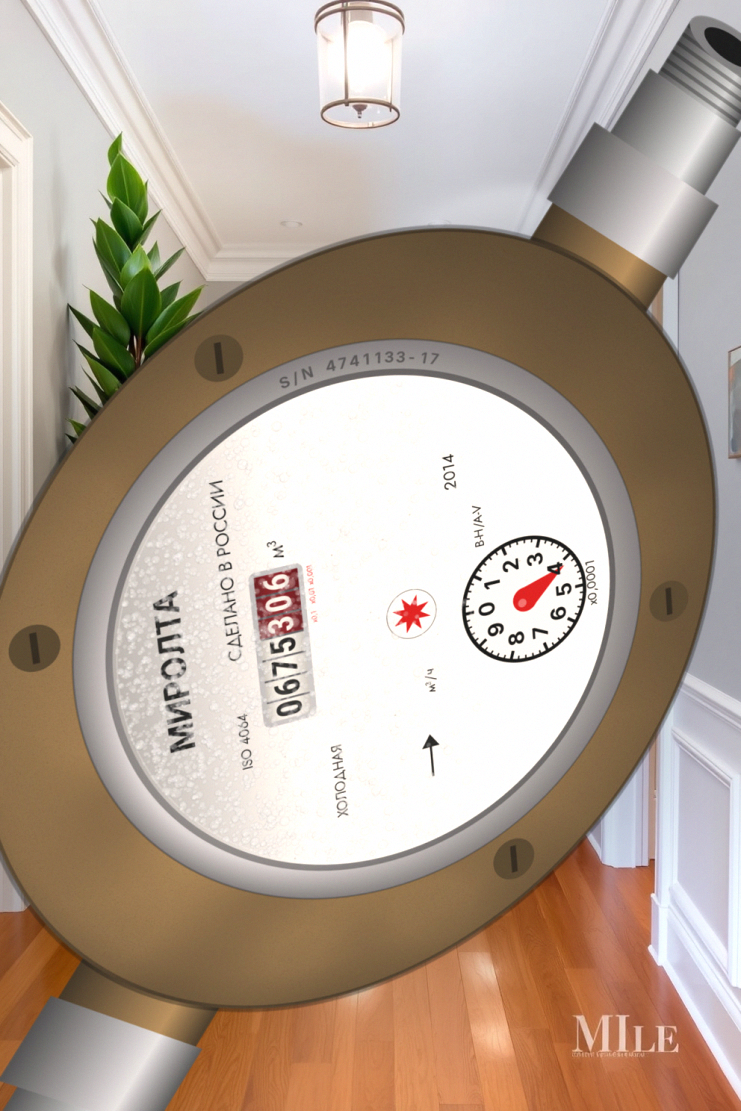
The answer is 675.3064 (m³)
